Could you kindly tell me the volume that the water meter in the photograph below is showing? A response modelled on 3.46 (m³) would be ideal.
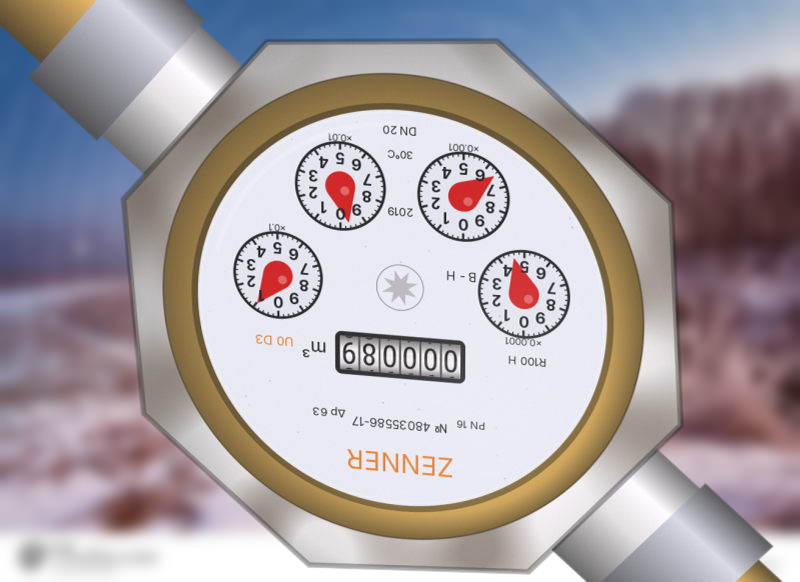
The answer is 89.0964 (m³)
